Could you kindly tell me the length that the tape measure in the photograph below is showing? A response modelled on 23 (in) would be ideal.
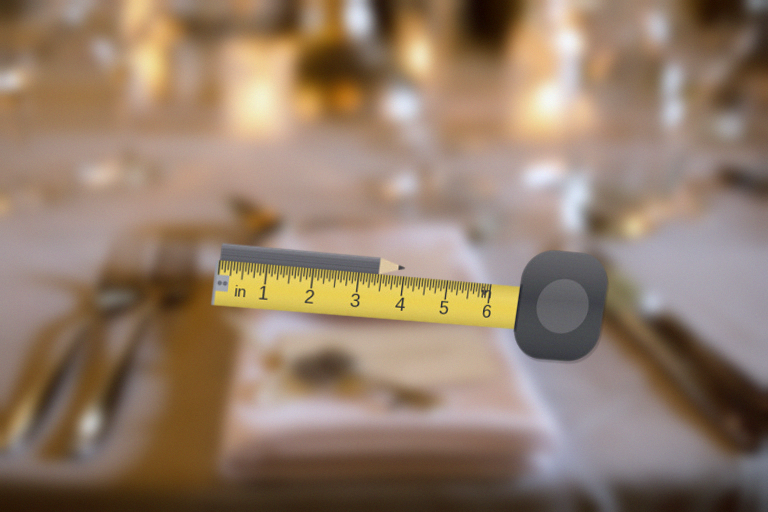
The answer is 4 (in)
